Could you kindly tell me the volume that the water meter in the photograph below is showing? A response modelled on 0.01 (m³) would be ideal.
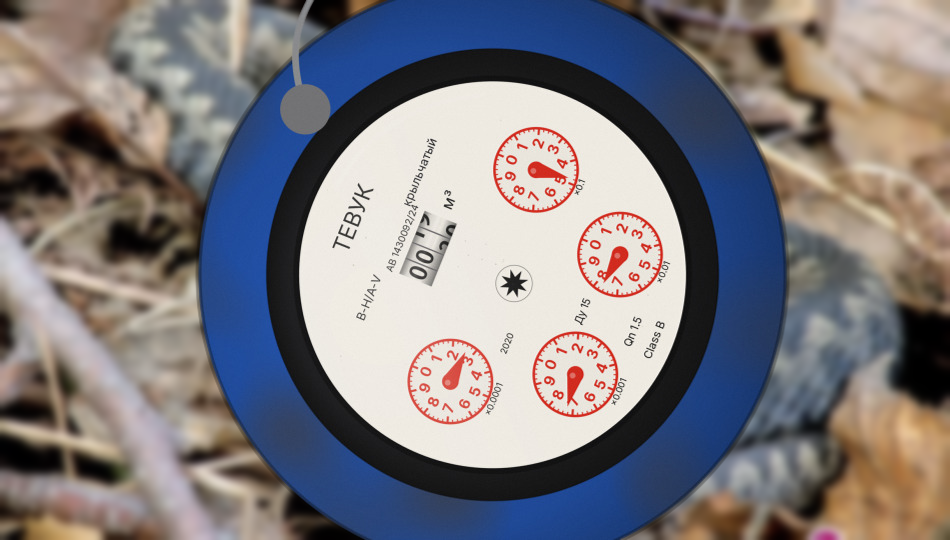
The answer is 19.4772 (m³)
